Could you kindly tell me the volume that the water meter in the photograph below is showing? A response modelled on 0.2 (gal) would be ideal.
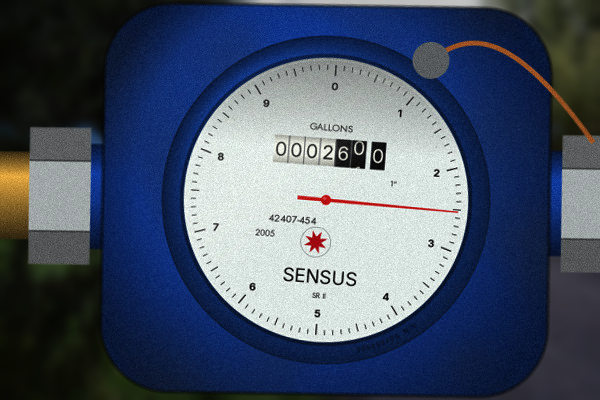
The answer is 2602.5 (gal)
